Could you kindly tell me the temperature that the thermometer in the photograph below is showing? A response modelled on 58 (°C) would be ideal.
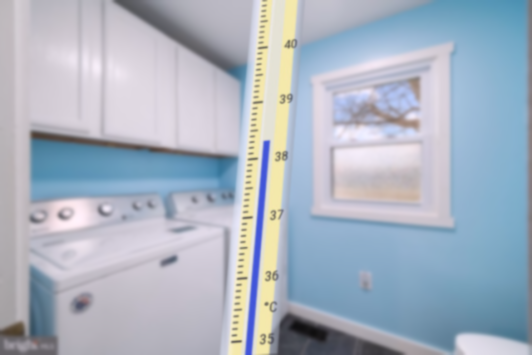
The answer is 38.3 (°C)
